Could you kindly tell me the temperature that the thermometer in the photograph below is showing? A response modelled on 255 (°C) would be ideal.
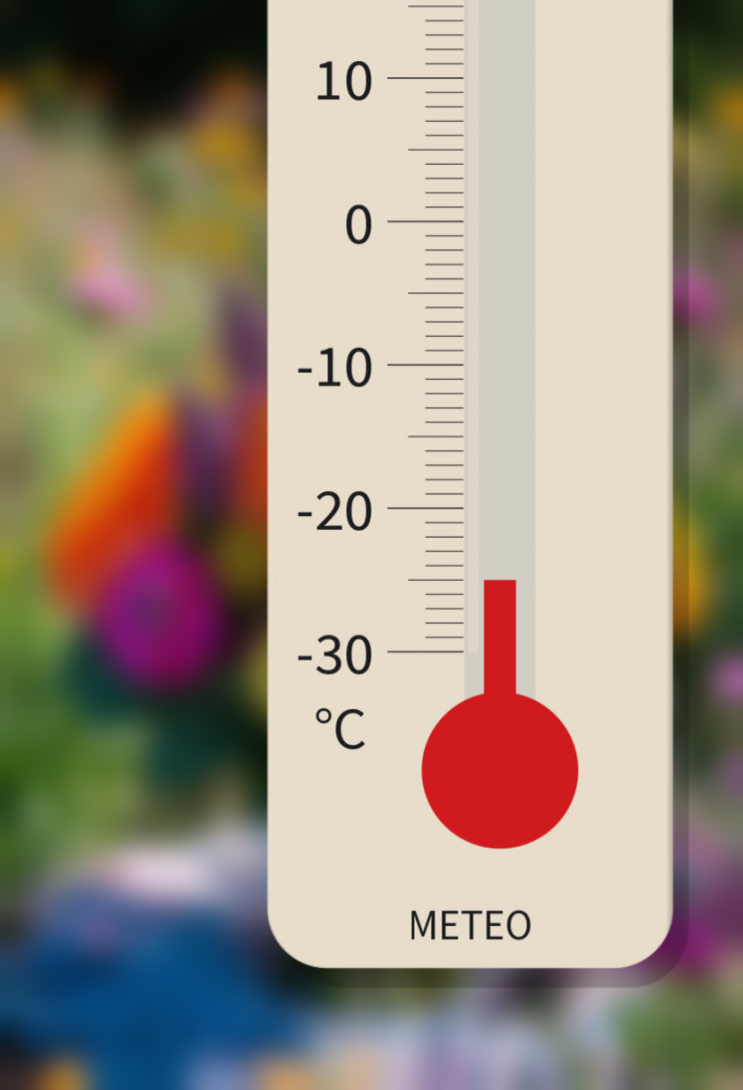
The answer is -25 (°C)
